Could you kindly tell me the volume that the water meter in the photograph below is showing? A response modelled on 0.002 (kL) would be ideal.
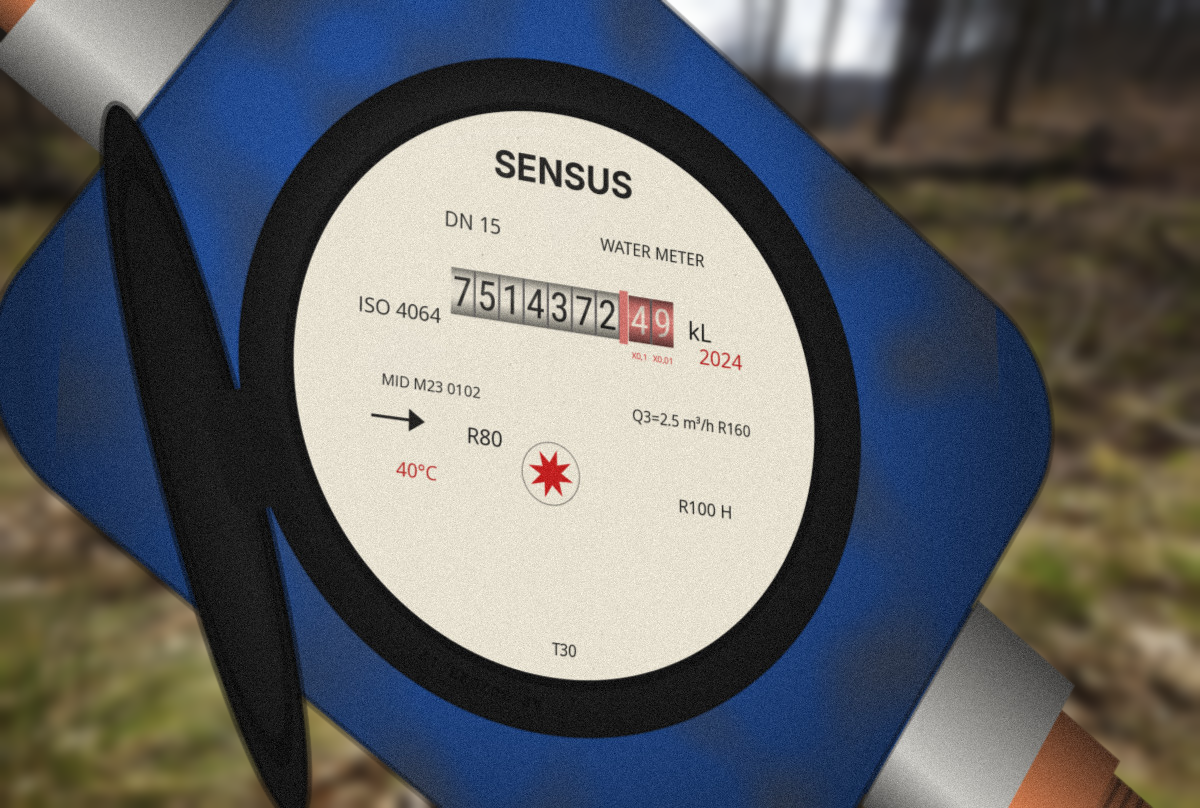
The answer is 7514372.49 (kL)
